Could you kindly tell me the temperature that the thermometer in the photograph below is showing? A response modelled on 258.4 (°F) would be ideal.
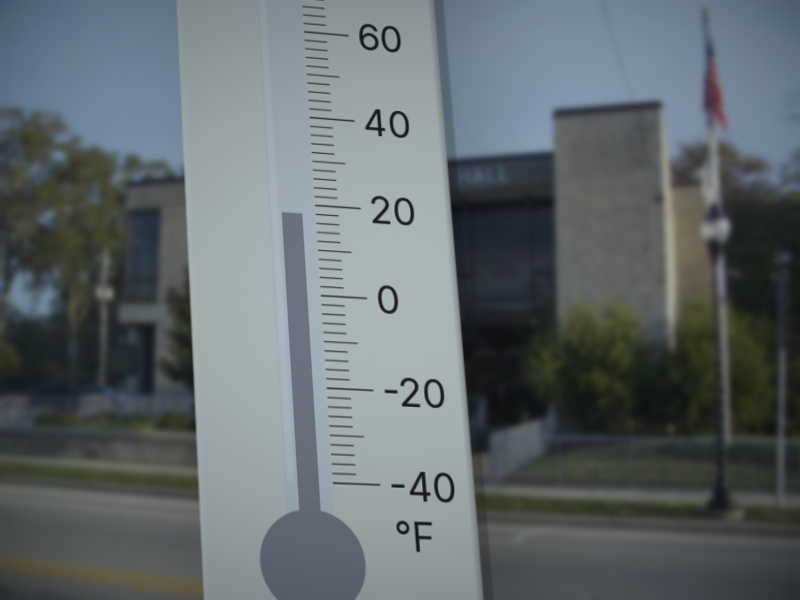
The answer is 18 (°F)
